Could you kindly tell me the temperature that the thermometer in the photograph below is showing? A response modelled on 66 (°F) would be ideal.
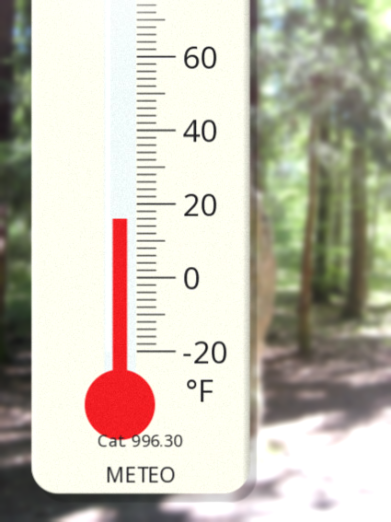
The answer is 16 (°F)
